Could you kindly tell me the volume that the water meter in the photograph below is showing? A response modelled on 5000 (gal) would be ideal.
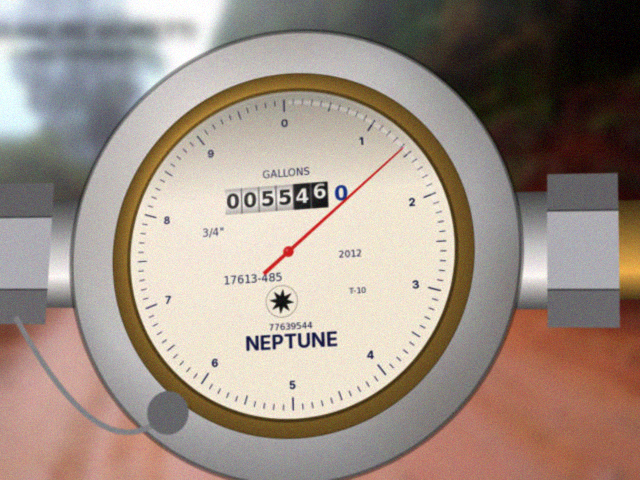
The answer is 55461.4 (gal)
